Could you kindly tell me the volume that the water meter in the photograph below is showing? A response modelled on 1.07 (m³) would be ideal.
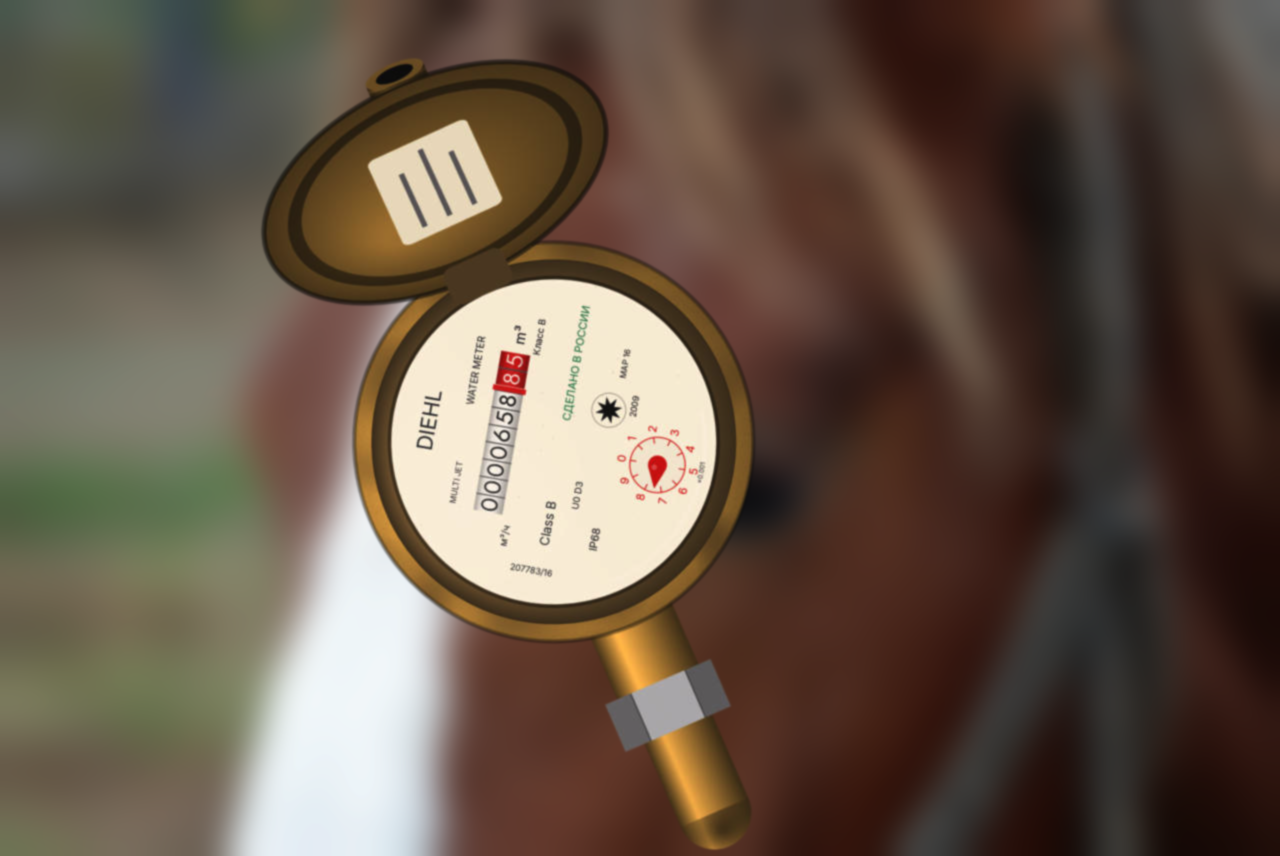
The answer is 658.857 (m³)
